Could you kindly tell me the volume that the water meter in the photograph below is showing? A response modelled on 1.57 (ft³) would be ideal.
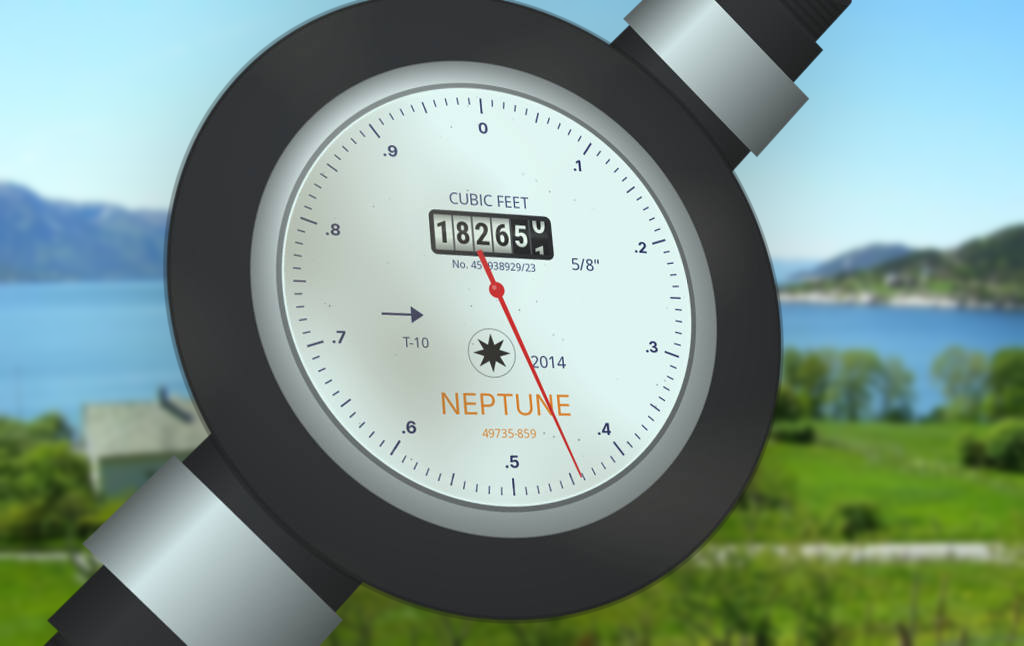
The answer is 182650.44 (ft³)
